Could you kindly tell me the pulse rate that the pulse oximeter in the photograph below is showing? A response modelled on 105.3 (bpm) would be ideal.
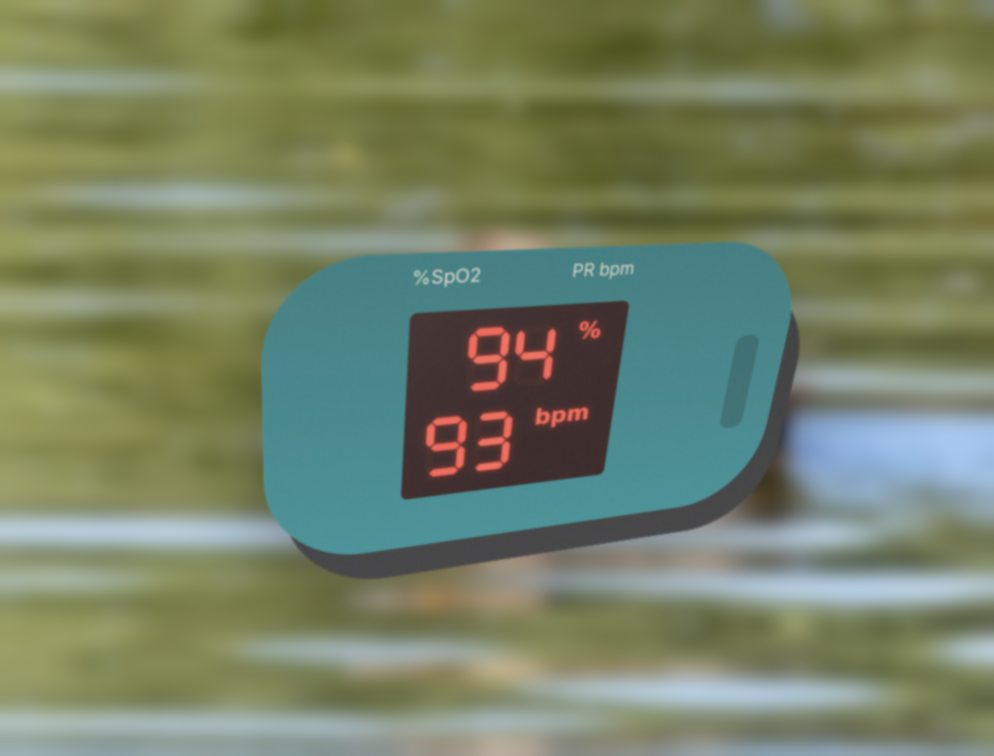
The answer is 93 (bpm)
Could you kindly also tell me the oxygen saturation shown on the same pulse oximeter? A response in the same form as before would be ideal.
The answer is 94 (%)
